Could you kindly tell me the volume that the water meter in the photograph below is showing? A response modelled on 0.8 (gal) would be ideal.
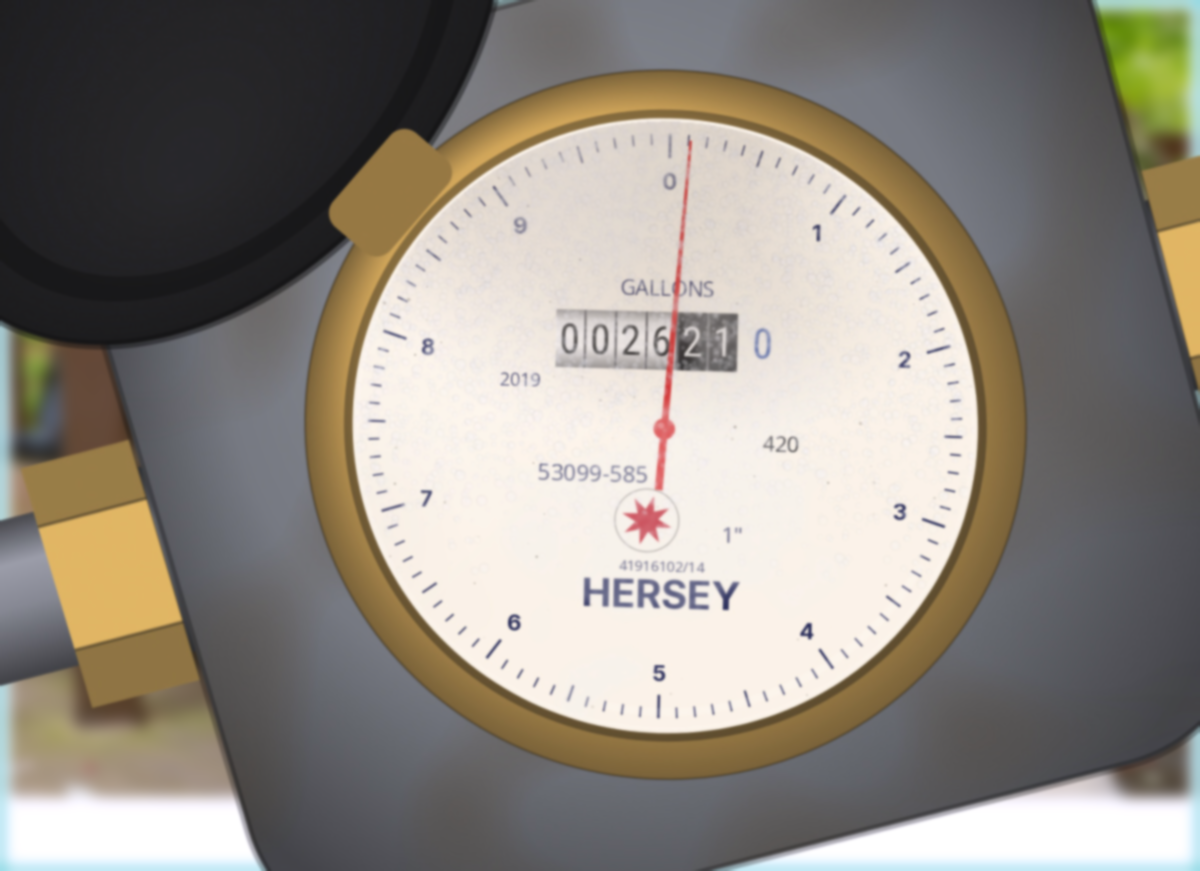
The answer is 26210.1 (gal)
